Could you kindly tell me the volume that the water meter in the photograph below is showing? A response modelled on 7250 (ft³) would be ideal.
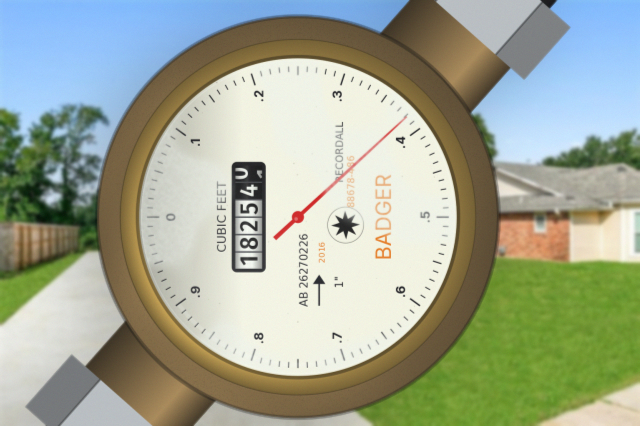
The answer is 182540.38 (ft³)
